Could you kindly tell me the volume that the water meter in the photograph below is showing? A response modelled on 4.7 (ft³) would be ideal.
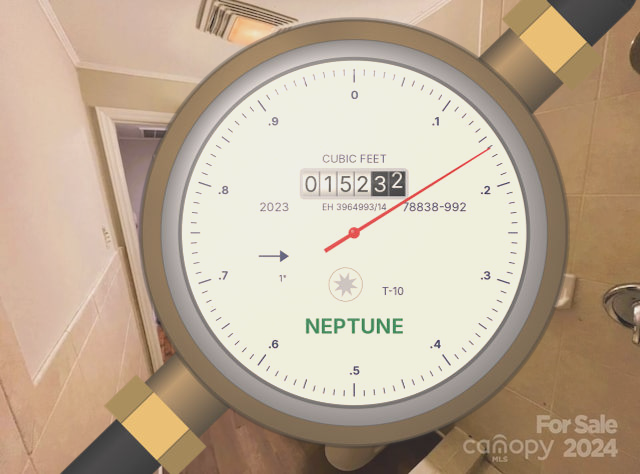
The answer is 15232.16 (ft³)
